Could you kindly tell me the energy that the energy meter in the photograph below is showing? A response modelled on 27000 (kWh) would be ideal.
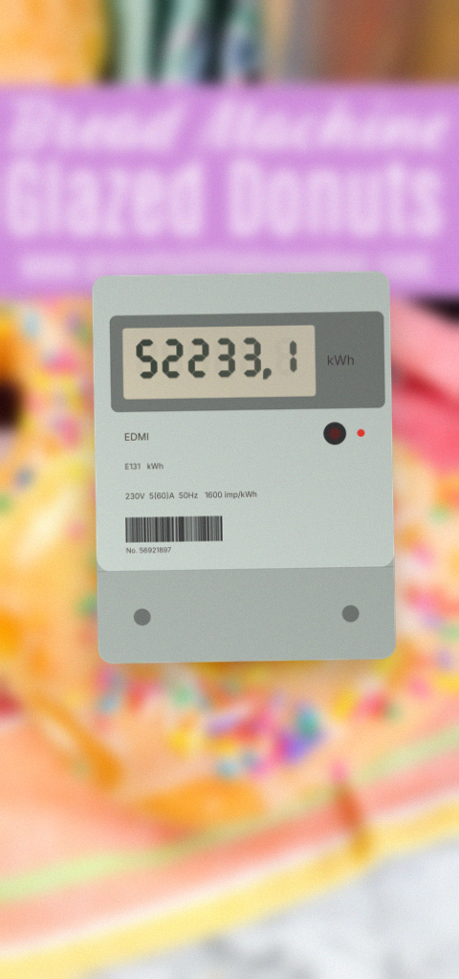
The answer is 52233.1 (kWh)
